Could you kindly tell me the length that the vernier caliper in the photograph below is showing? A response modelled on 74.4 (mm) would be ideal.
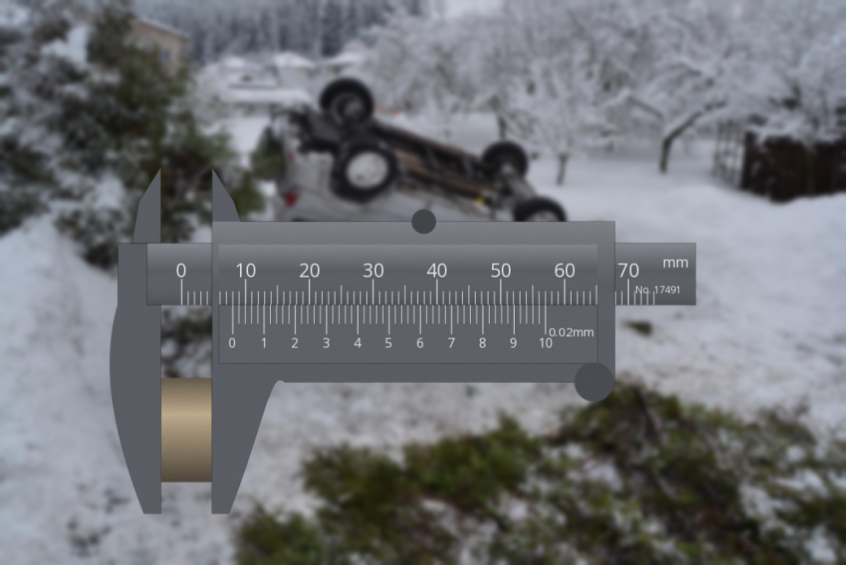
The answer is 8.0 (mm)
